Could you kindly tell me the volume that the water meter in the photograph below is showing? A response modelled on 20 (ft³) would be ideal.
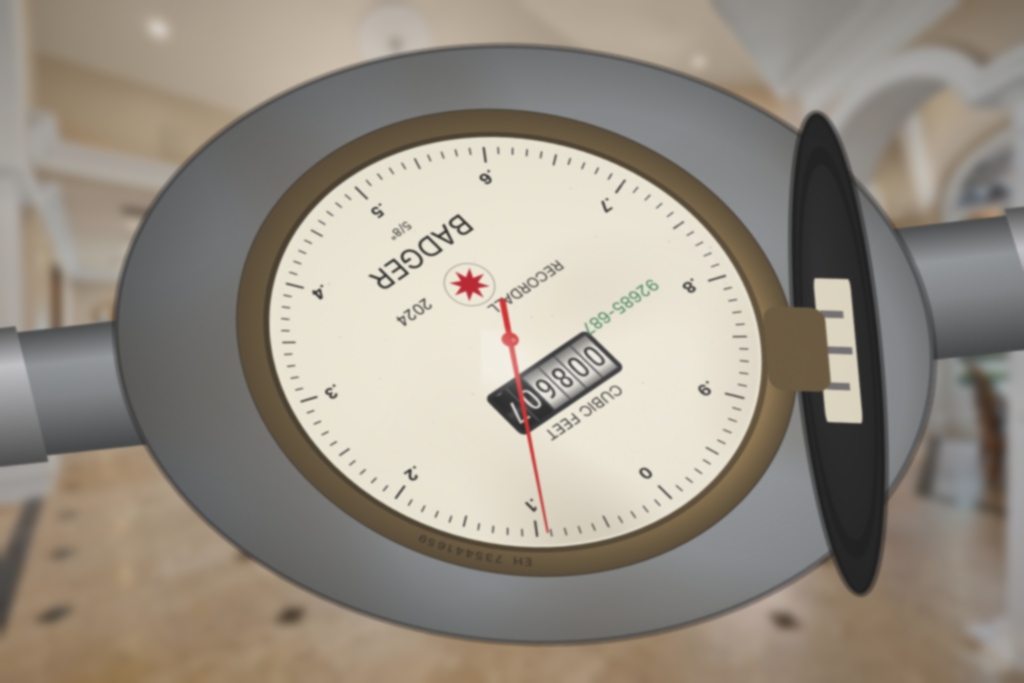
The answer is 8607.09 (ft³)
